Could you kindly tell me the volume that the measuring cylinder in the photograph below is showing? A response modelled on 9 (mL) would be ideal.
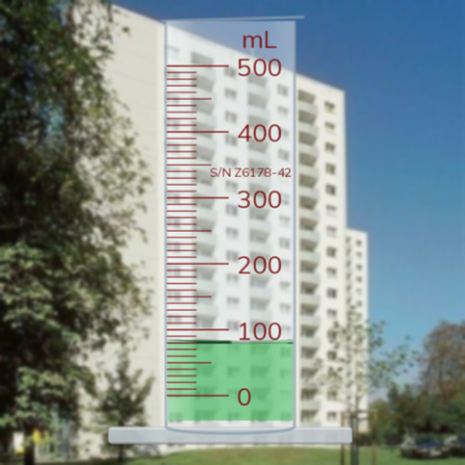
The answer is 80 (mL)
